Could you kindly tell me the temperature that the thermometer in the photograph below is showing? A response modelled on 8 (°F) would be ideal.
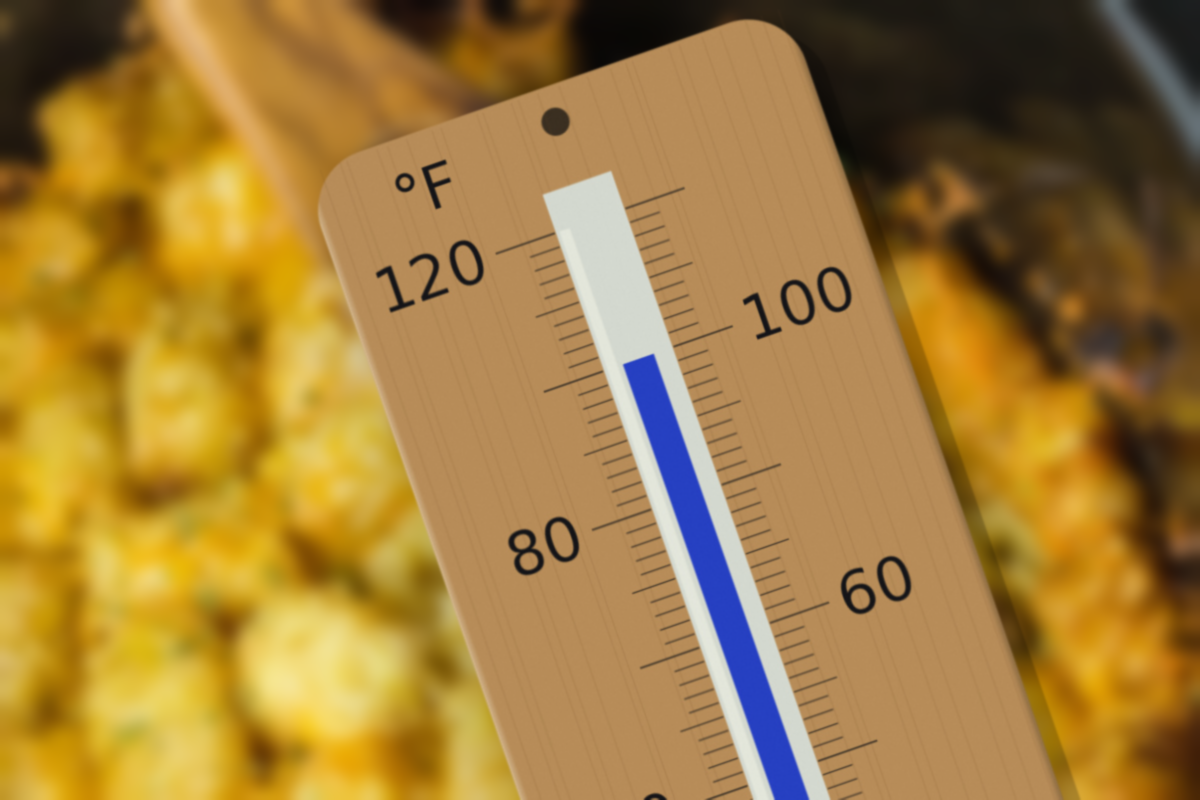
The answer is 100 (°F)
